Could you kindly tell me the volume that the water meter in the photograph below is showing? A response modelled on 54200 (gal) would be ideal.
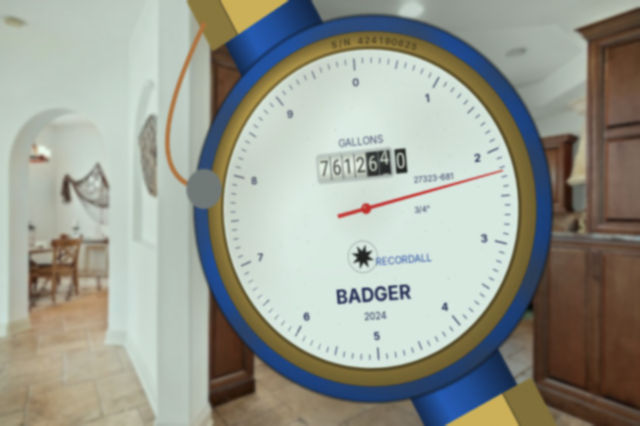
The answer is 7612642.2 (gal)
